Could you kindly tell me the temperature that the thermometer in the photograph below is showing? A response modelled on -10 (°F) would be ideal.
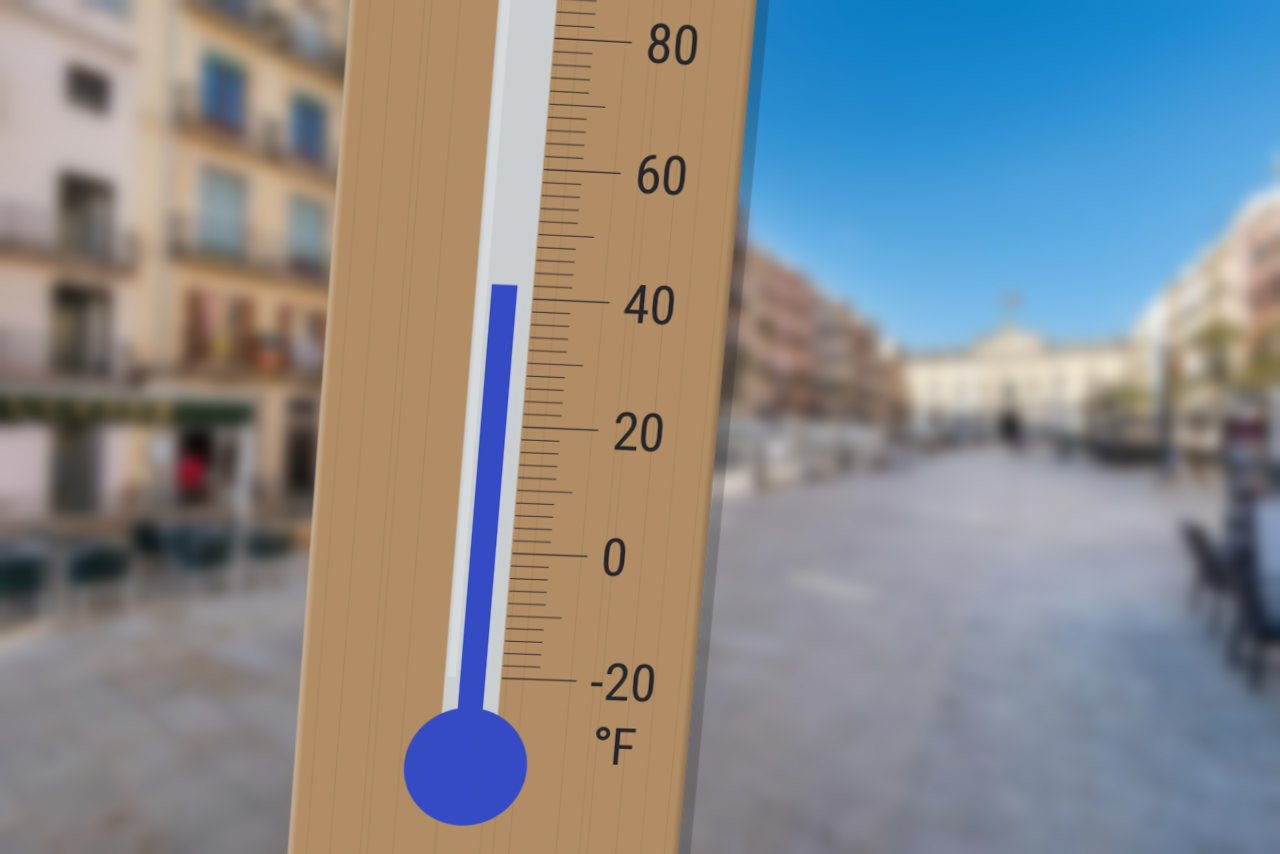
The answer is 42 (°F)
